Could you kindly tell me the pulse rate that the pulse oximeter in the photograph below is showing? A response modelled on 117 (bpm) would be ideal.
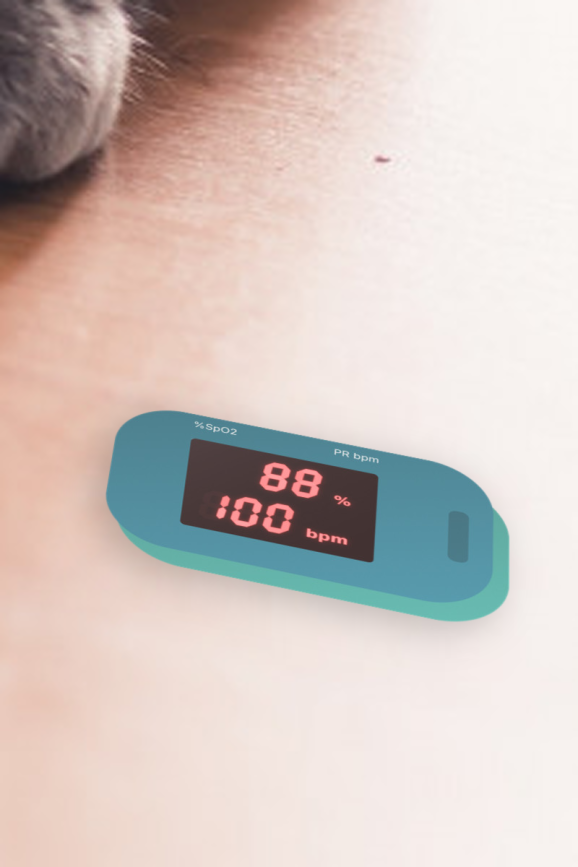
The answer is 100 (bpm)
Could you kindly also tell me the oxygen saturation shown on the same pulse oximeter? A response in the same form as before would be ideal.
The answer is 88 (%)
